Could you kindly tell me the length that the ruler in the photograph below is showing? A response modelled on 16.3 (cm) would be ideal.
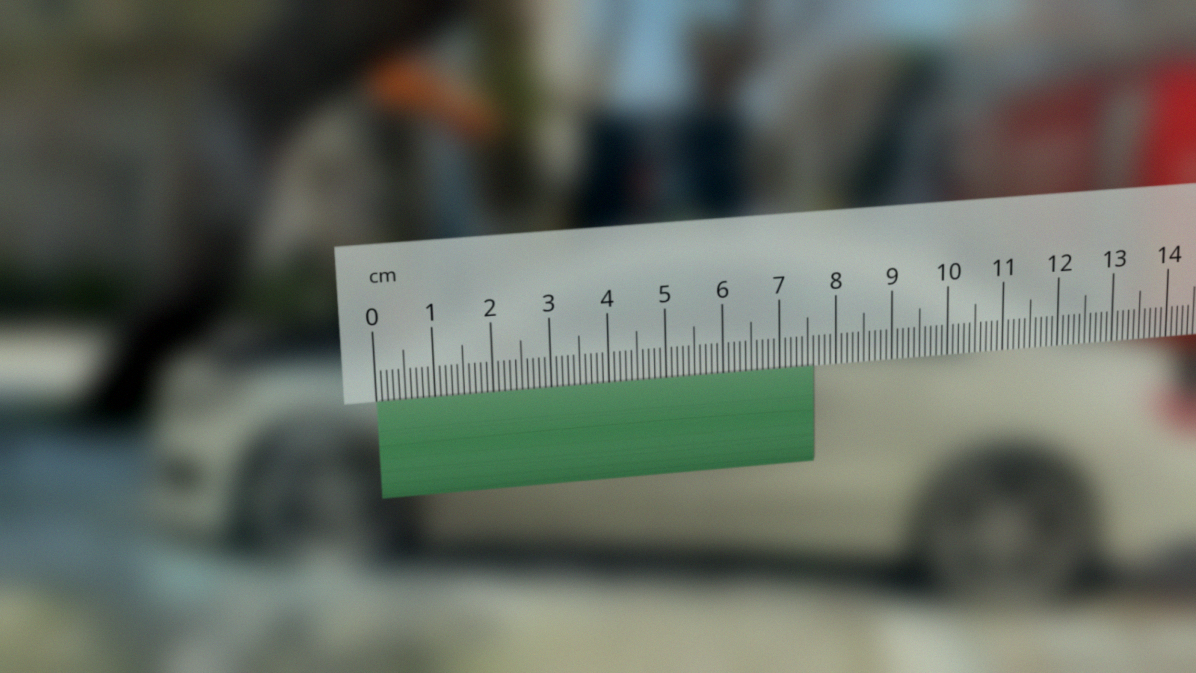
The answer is 7.6 (cm)
